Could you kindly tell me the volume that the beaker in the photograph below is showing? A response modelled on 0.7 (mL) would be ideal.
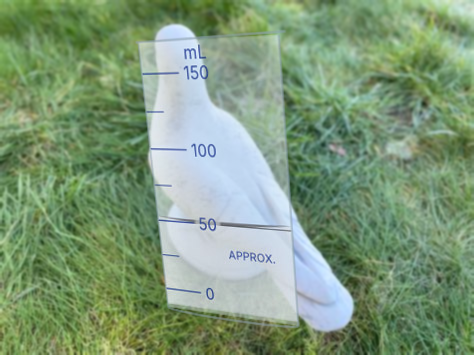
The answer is 50 (mL)
